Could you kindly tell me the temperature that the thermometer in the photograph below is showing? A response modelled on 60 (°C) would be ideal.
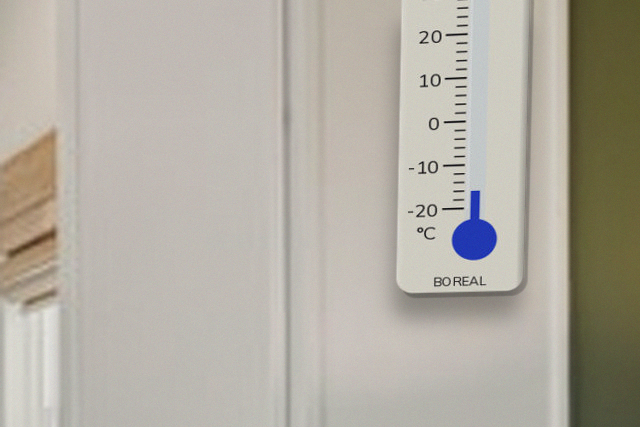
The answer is -16 (°C)
